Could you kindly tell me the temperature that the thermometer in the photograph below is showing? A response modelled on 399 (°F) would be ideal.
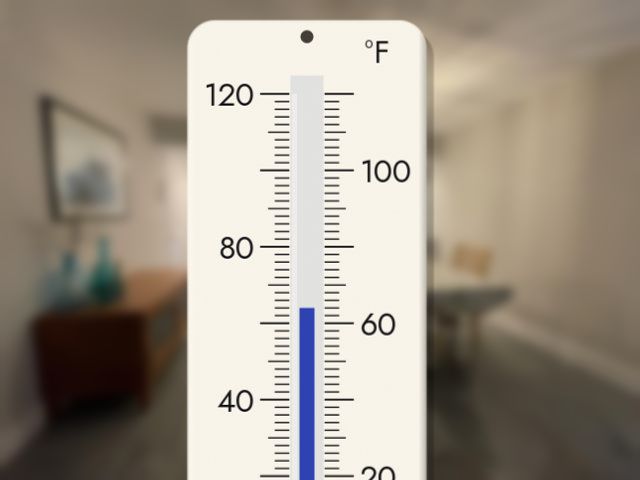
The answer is 64 (°F)
